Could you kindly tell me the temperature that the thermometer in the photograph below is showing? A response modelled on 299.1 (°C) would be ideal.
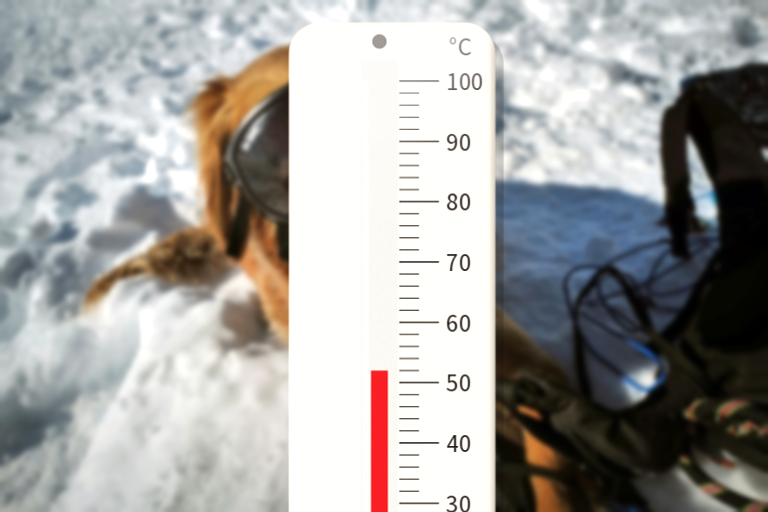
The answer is 52 (°C)
